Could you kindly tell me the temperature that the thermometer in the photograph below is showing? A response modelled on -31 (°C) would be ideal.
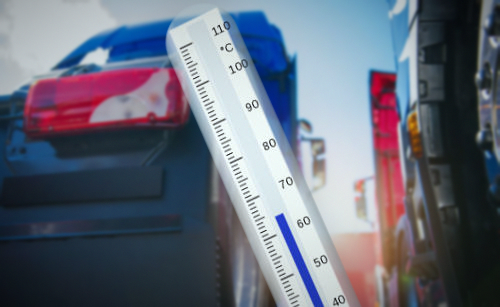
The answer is 64 (°C)
